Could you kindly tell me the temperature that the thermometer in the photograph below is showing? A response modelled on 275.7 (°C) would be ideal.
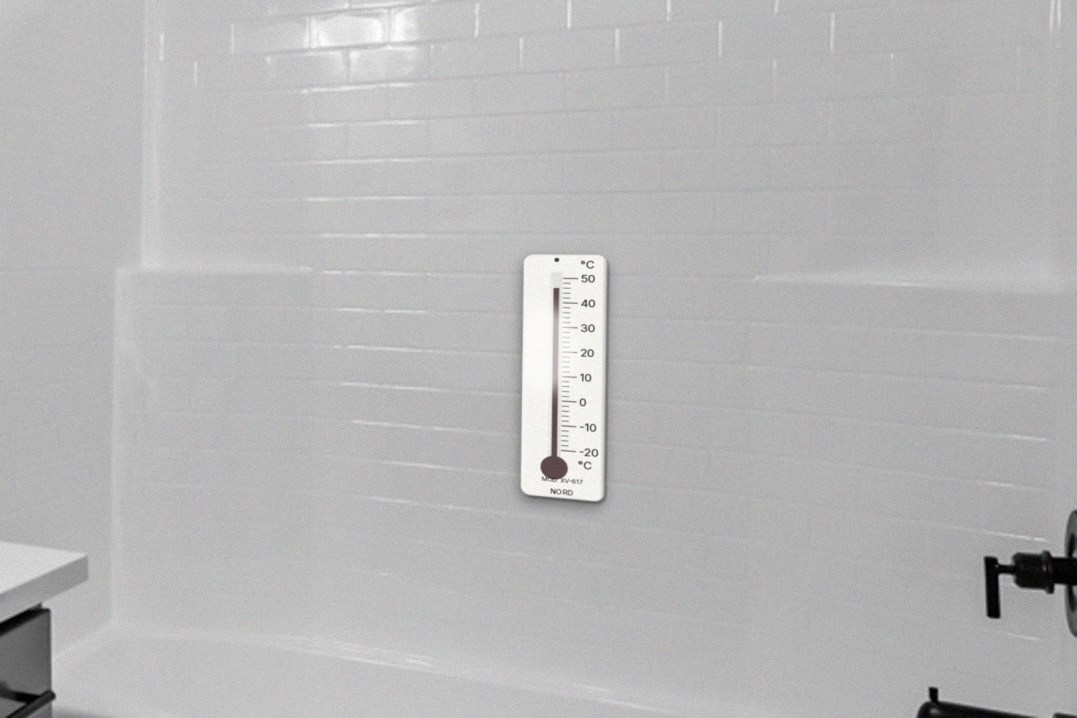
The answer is 46 (°C)
